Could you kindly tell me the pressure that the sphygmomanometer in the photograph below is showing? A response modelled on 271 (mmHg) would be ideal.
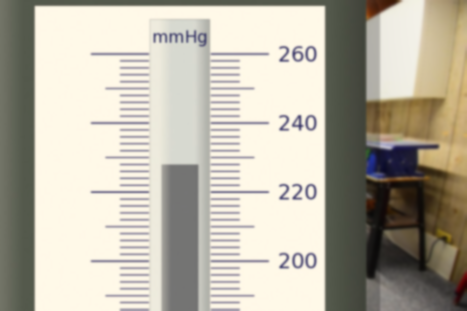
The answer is 228 (mmHg)
